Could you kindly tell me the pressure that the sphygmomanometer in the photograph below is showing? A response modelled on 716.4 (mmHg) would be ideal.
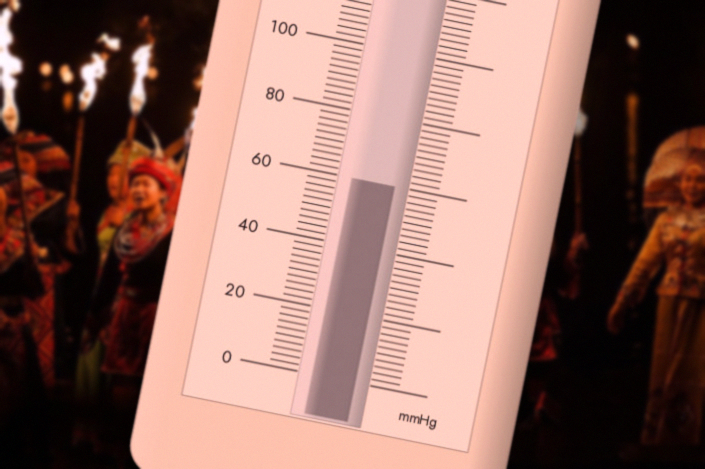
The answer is 60 (mmHg)
